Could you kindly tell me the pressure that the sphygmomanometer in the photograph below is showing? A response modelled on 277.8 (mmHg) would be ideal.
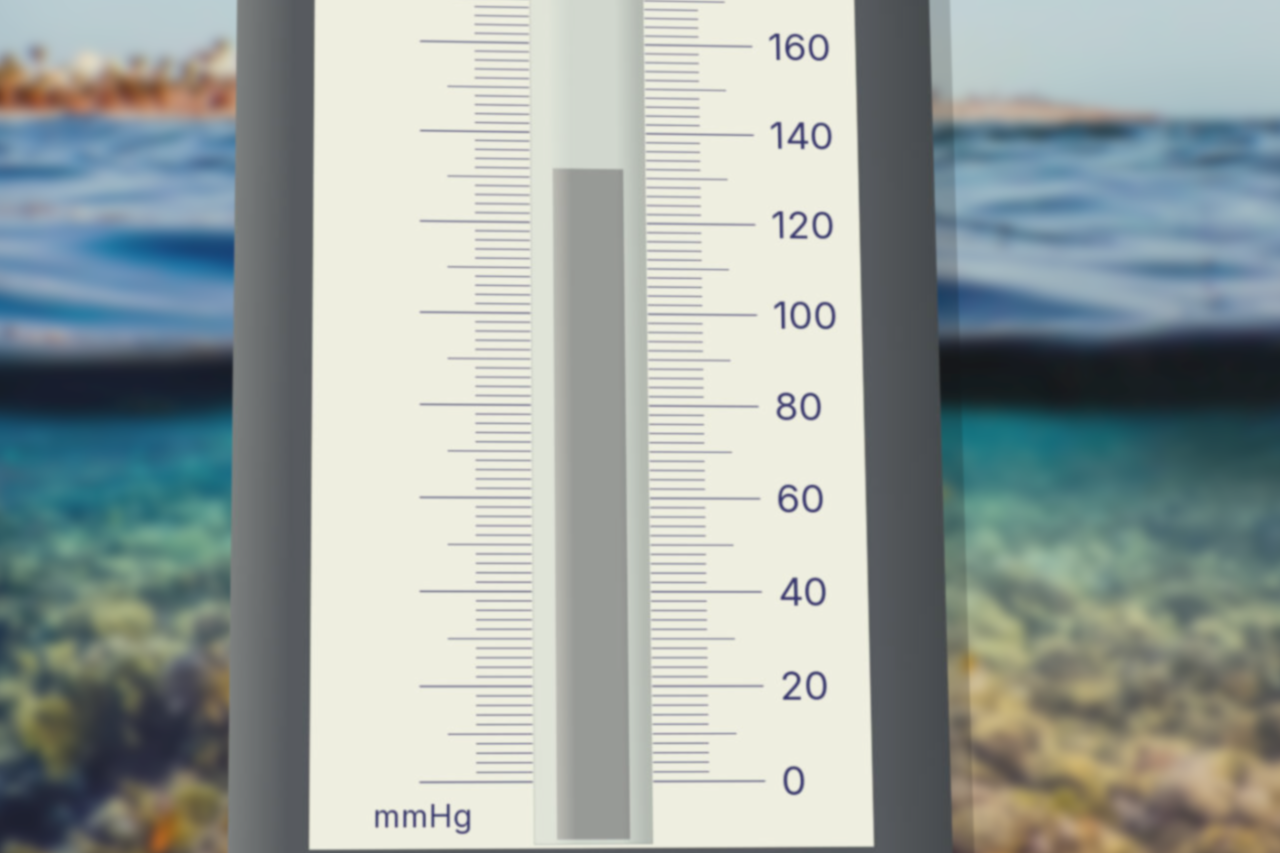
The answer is 132 (mmHg)
